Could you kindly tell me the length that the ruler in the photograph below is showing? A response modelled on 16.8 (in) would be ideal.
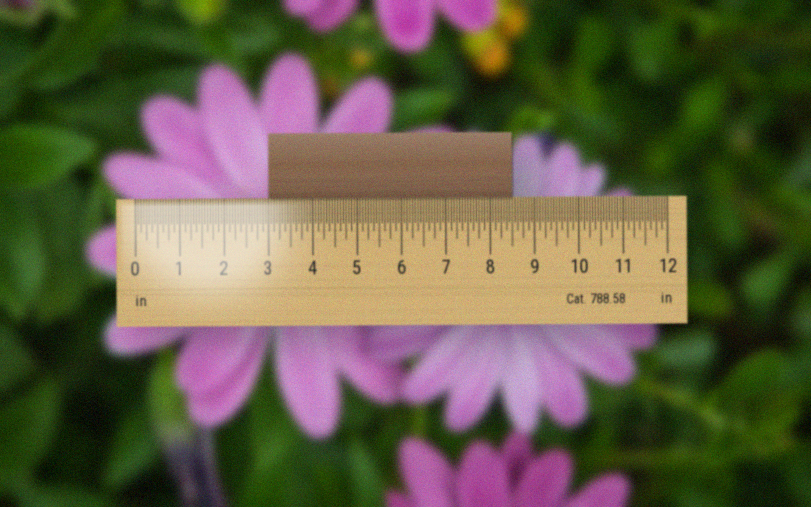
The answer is 5.5 (in)
